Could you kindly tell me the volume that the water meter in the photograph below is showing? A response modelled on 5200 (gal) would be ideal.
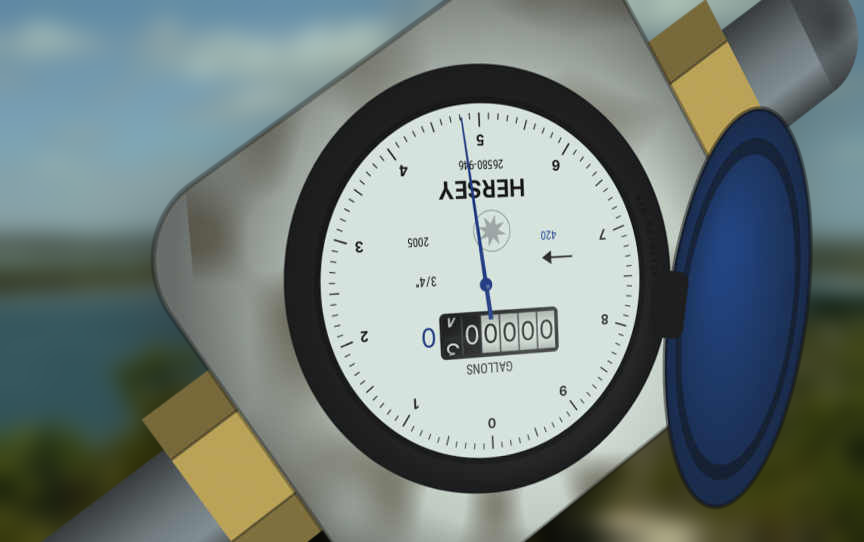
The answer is 34.8 (gal)
